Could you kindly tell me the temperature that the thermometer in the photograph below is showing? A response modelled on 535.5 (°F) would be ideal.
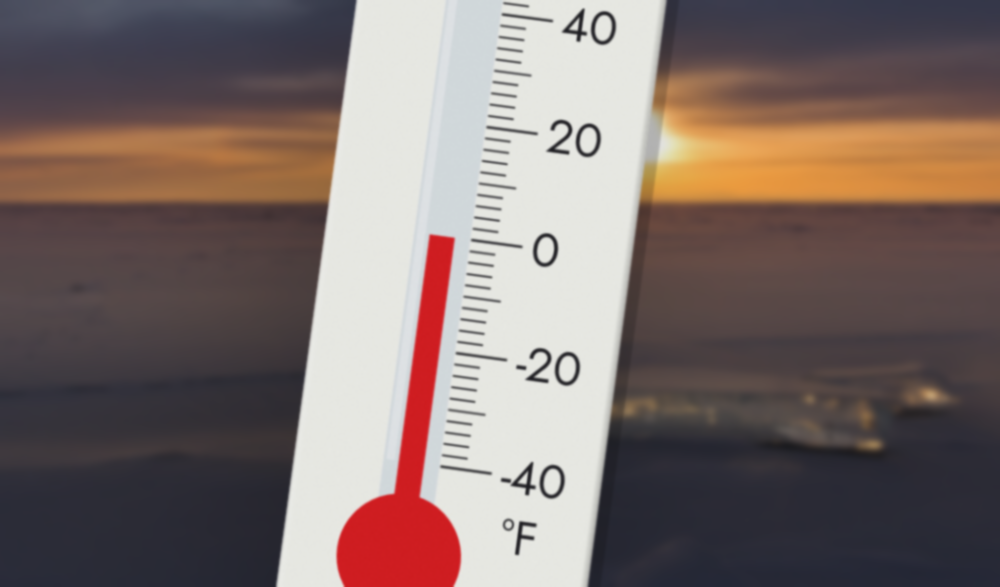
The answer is 0 (°F)
